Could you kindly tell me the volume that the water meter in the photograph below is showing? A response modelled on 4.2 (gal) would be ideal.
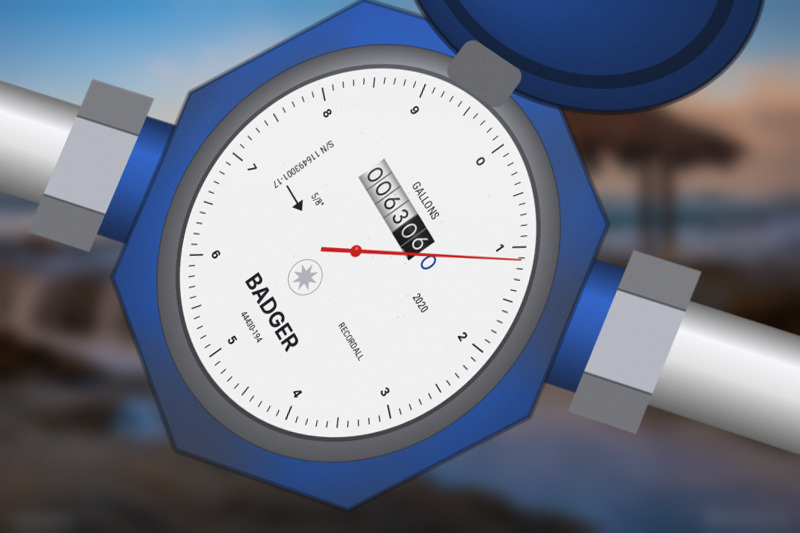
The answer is 63061.1 (gal)
